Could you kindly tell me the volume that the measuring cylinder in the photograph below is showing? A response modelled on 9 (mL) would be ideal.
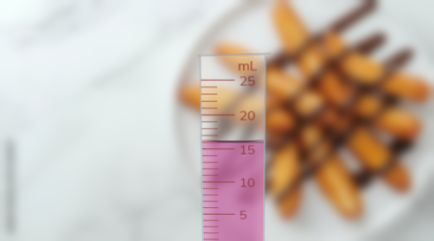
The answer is 16 (mL)
